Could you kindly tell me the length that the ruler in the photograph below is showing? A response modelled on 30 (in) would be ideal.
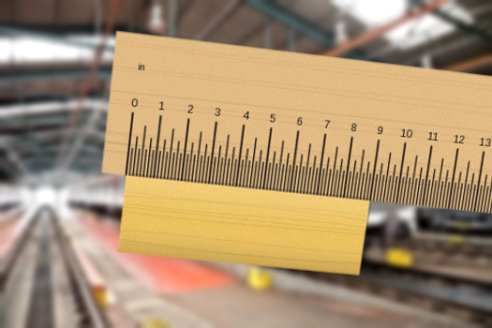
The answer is 9 (in)
